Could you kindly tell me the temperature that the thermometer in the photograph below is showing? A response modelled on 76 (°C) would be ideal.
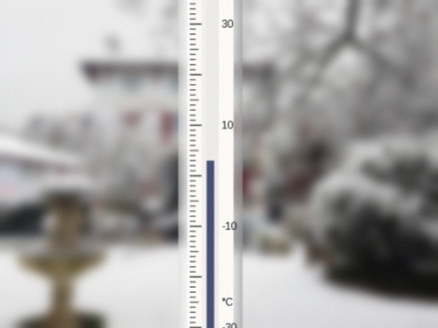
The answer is 3 (°C)
